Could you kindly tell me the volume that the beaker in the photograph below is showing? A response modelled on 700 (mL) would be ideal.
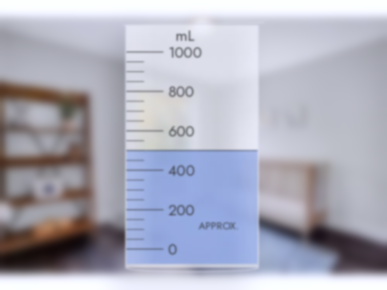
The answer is 500 (mL)
